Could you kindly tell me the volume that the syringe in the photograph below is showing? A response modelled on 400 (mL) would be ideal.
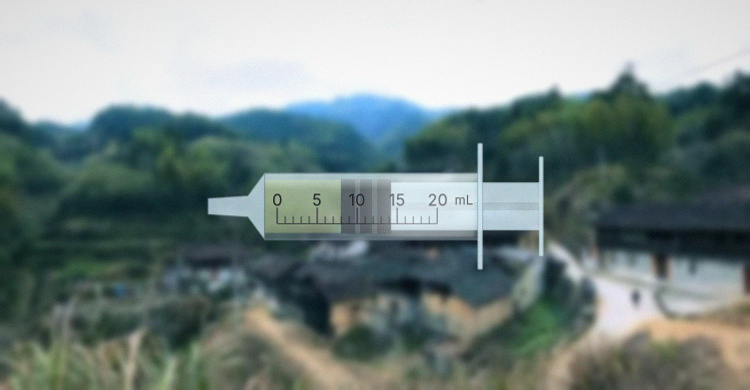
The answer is 8 (mL)
